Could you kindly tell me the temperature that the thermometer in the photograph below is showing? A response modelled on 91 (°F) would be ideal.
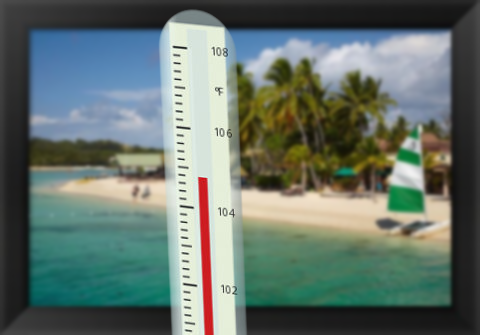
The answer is 104.8 (°F)
